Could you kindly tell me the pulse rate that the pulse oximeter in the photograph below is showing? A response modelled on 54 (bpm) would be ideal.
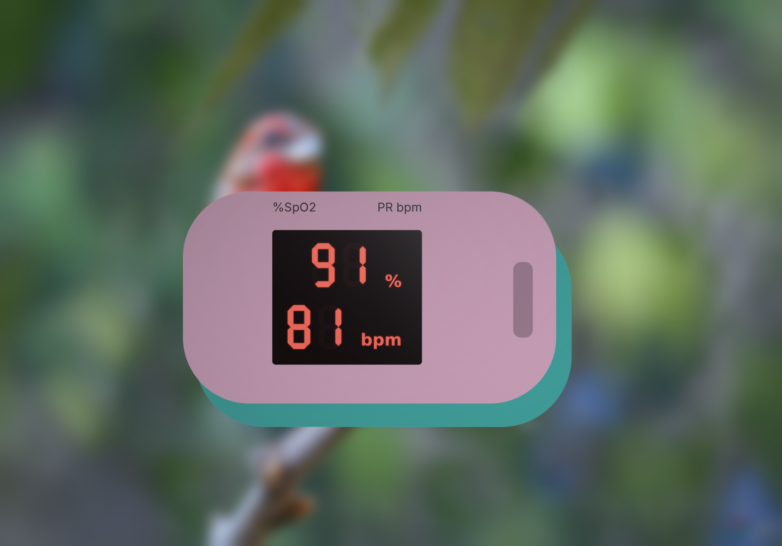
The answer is 81 (bpm)
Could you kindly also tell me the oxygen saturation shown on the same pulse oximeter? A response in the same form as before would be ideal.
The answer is 91 (%)
